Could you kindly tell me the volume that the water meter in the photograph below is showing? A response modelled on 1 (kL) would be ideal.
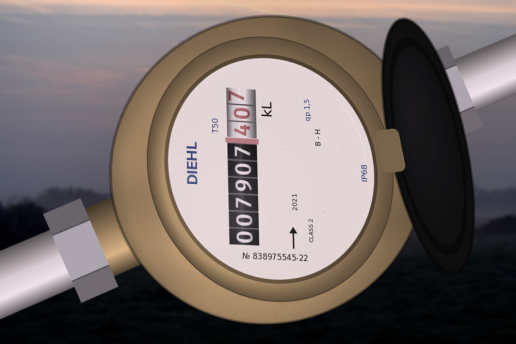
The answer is 7907.407 (kL)
